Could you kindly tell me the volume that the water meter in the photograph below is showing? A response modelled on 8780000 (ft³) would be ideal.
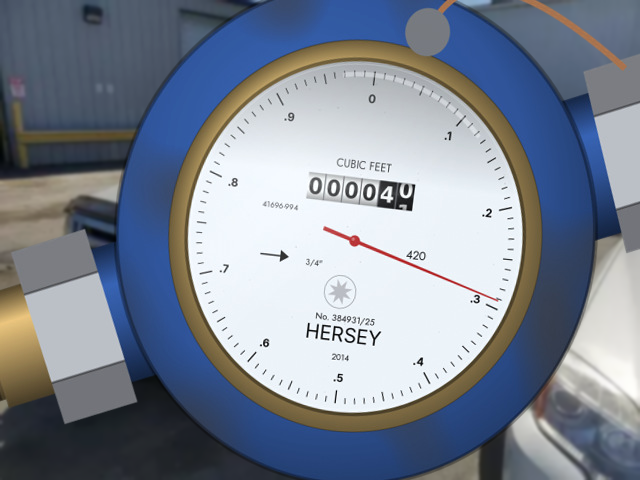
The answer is 40.29 (ft³)
